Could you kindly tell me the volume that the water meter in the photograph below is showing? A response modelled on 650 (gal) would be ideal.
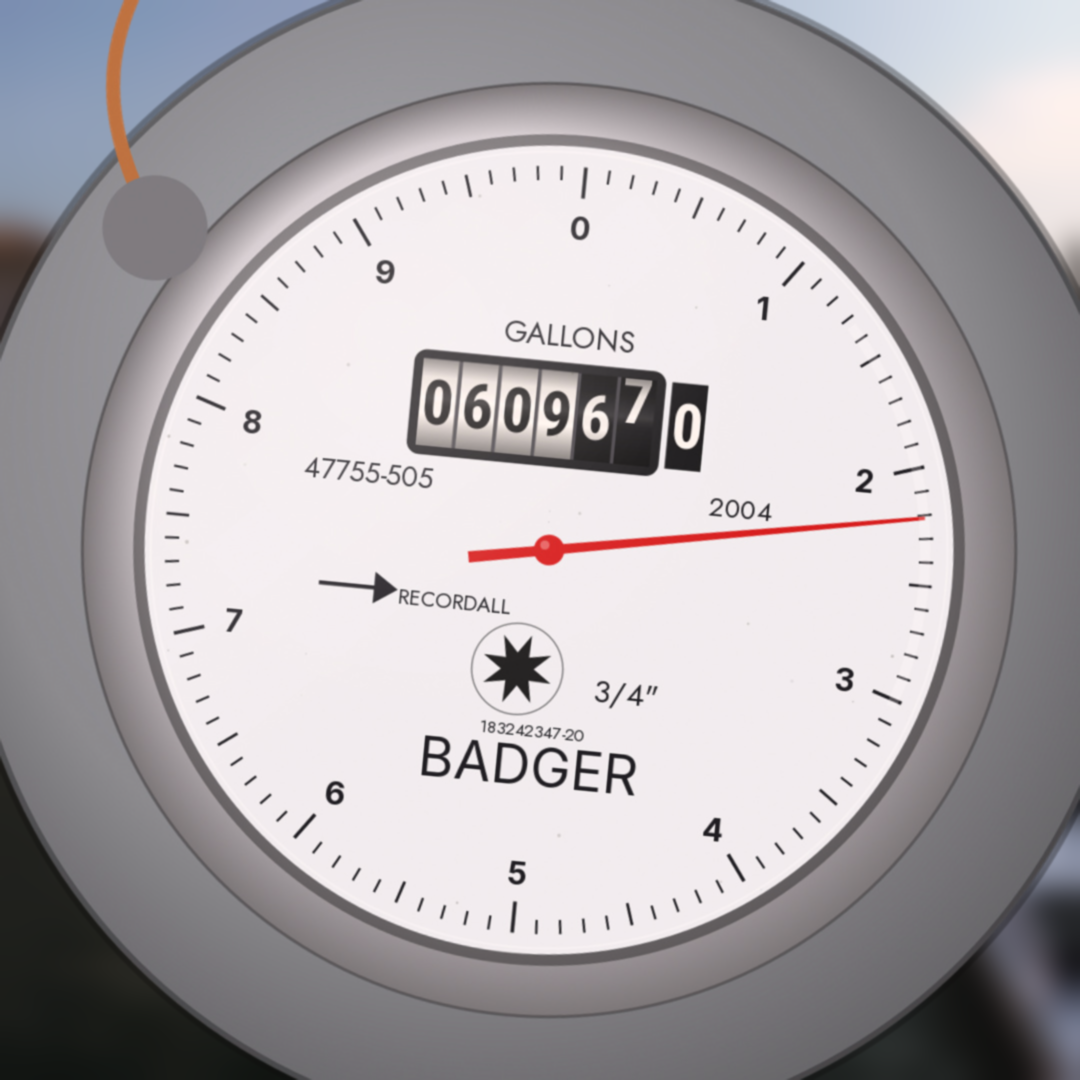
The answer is 609672.2 (gal)
